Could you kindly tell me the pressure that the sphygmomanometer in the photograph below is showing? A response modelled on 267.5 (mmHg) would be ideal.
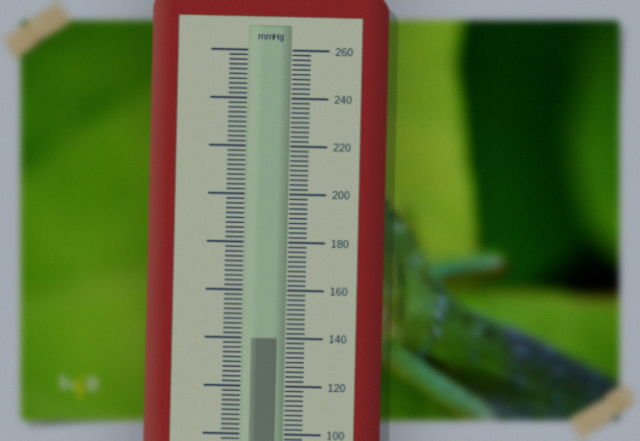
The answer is 140 (mmHg)
